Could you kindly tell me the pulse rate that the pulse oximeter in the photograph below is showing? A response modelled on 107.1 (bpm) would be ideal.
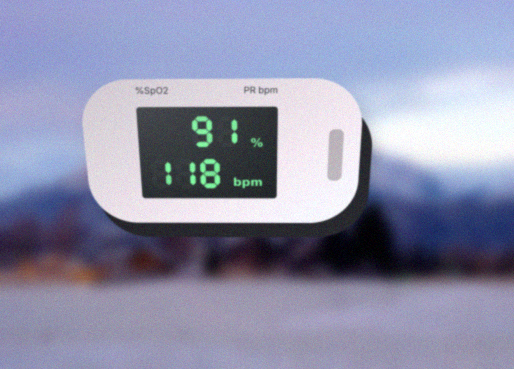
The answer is 118 (bpm)
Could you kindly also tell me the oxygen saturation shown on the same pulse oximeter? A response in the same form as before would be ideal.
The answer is 91 (%)
